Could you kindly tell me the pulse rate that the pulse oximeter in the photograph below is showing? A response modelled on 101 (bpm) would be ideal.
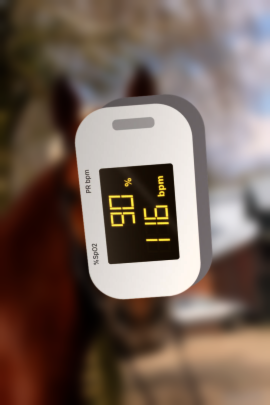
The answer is 116 (bpm)
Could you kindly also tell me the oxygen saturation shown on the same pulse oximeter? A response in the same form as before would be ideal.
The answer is 90 (%)
